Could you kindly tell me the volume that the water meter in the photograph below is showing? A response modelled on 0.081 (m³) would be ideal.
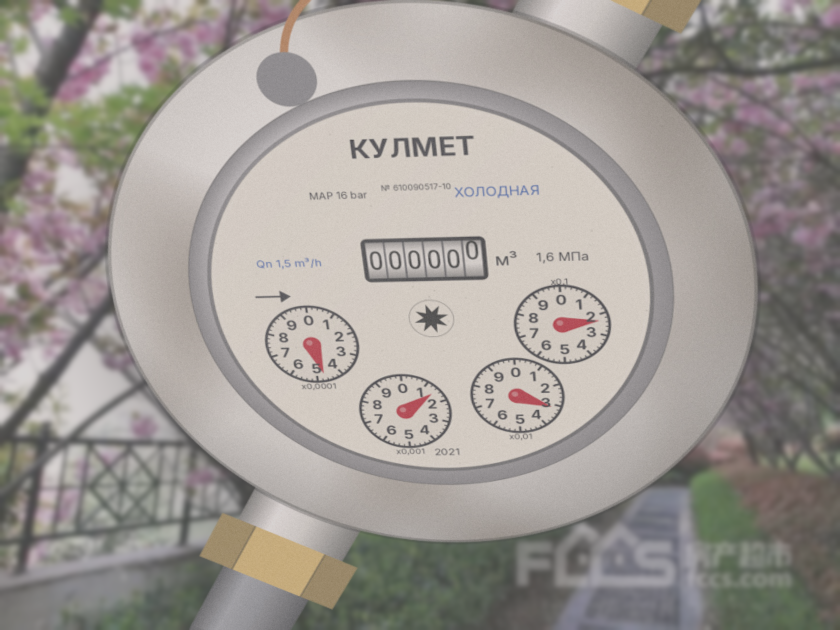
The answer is 0.2314 (m³)
